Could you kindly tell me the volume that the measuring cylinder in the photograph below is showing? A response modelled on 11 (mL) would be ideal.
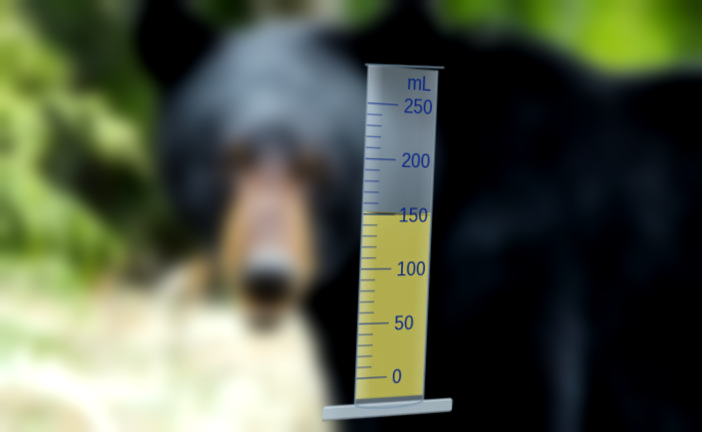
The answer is 150 (mL)
